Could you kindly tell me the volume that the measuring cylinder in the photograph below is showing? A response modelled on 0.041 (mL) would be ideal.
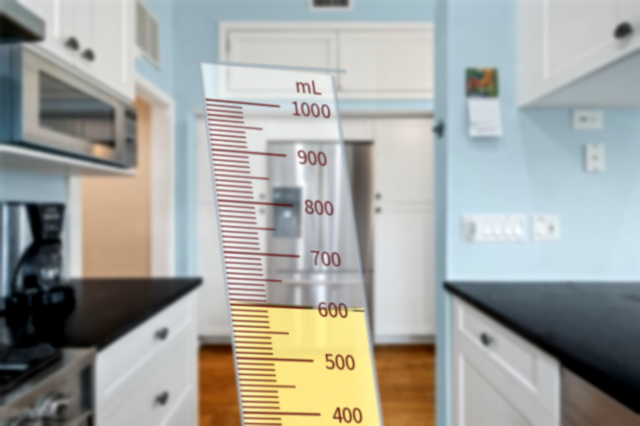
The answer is 600 (mL)
